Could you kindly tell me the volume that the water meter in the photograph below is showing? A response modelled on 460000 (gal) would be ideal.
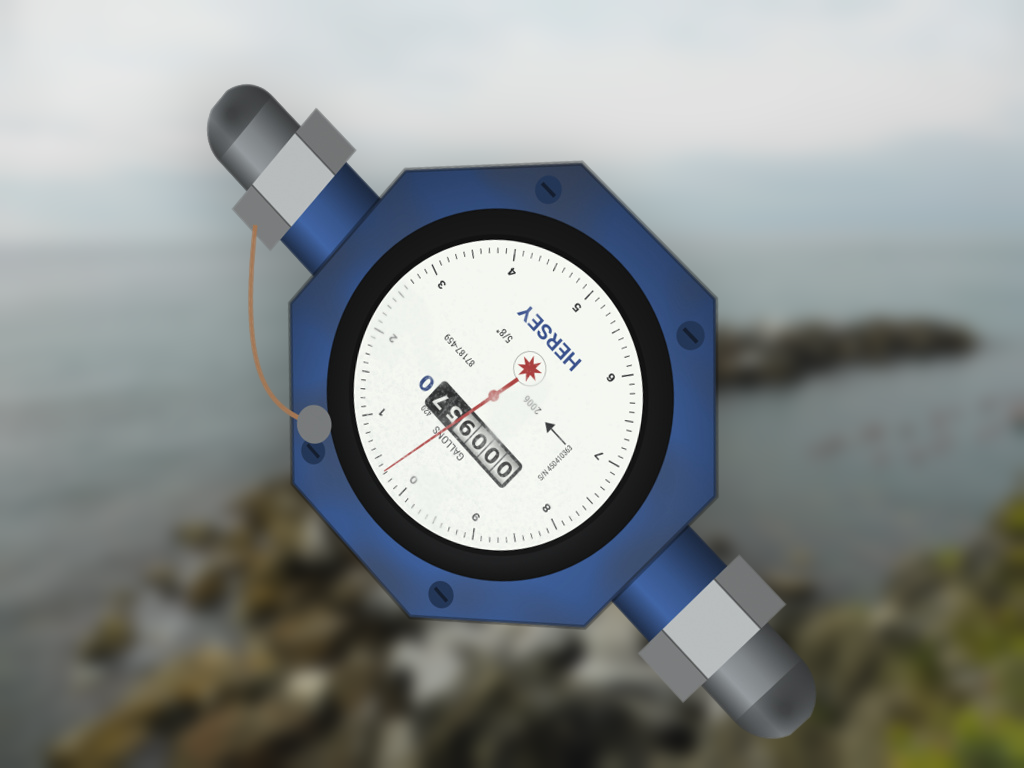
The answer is 9570.3 (gal)
